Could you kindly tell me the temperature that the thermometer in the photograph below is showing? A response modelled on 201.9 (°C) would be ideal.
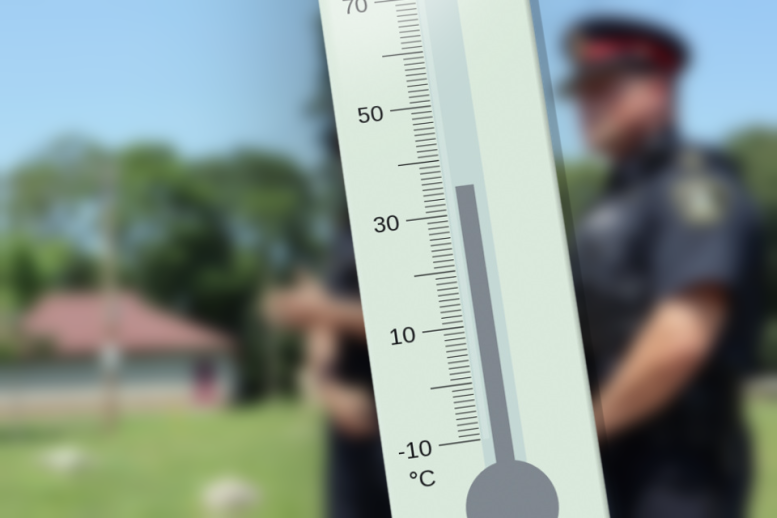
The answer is 35 (°C)
